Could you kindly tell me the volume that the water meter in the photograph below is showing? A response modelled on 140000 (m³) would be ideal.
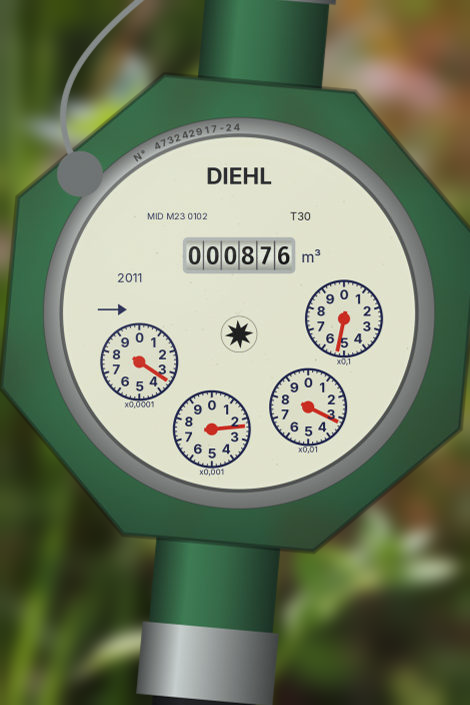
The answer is 876.5323 (m³)
